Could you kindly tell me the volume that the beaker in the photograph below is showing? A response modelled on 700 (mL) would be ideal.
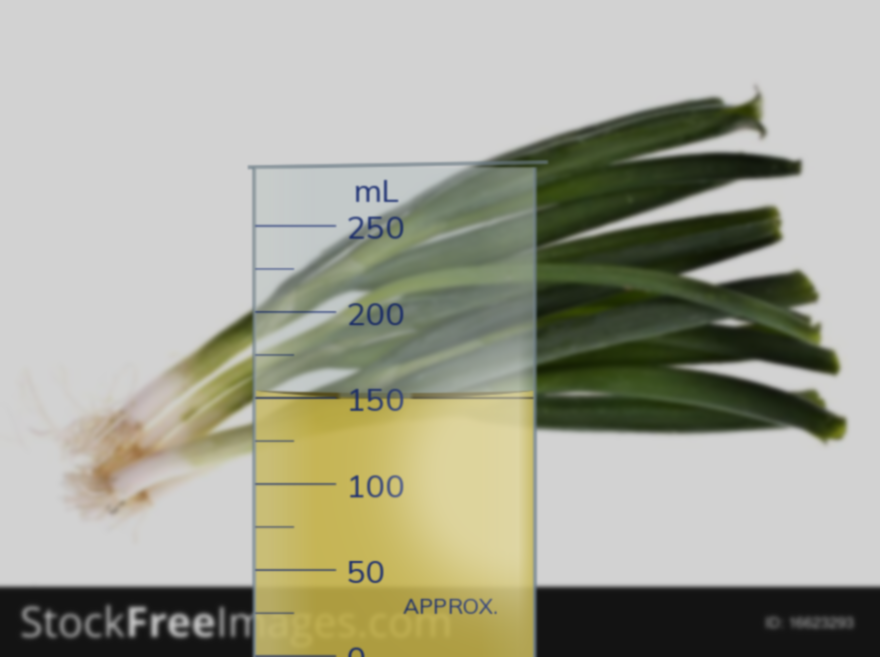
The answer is 150 (mL)
